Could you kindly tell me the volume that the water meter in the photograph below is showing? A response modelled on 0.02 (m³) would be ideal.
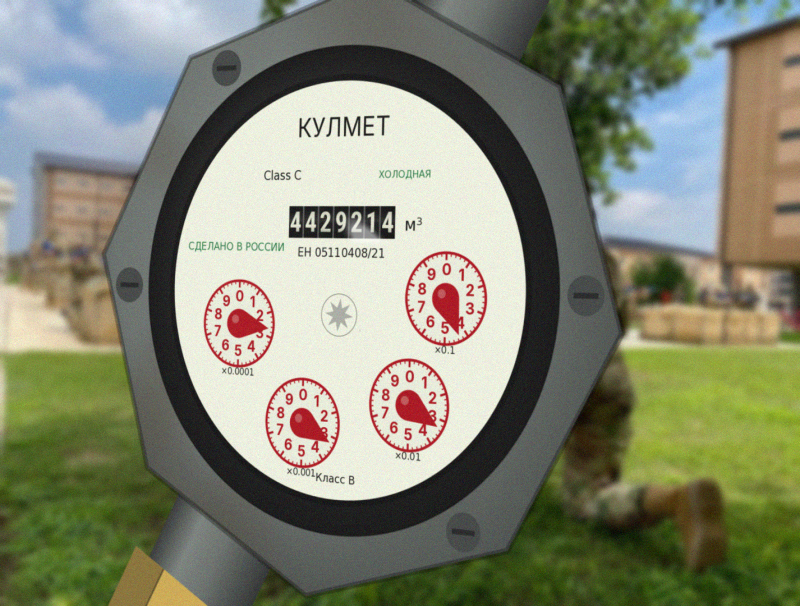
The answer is 4429214.4332 (m³)
